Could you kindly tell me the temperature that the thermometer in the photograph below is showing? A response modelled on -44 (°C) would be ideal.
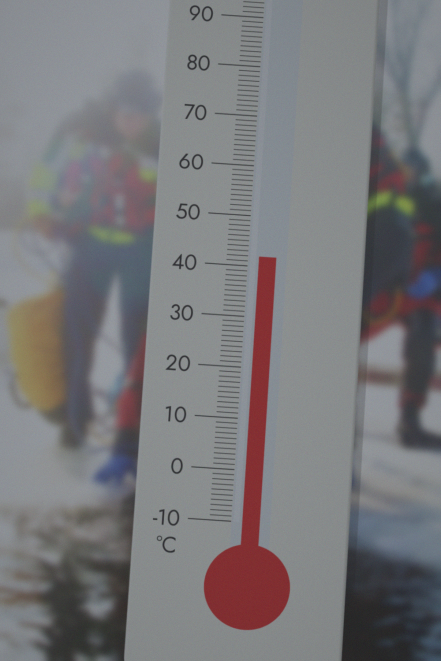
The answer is 42 (°C)
